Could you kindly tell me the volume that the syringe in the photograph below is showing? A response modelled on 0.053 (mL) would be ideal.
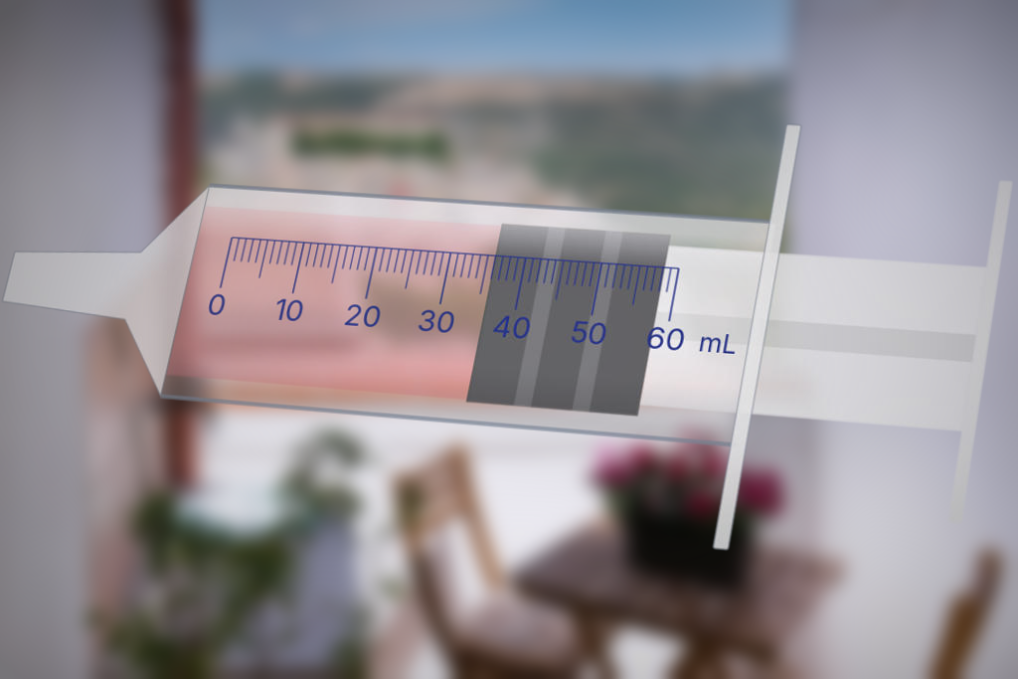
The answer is 36 (mL)
